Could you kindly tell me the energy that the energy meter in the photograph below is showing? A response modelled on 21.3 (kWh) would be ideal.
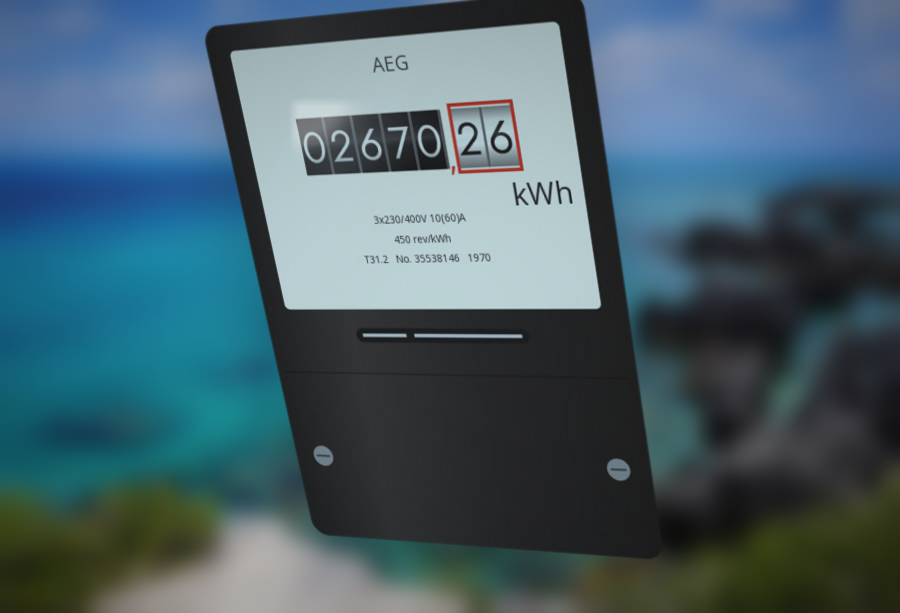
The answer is 2670.26 (kWh)
